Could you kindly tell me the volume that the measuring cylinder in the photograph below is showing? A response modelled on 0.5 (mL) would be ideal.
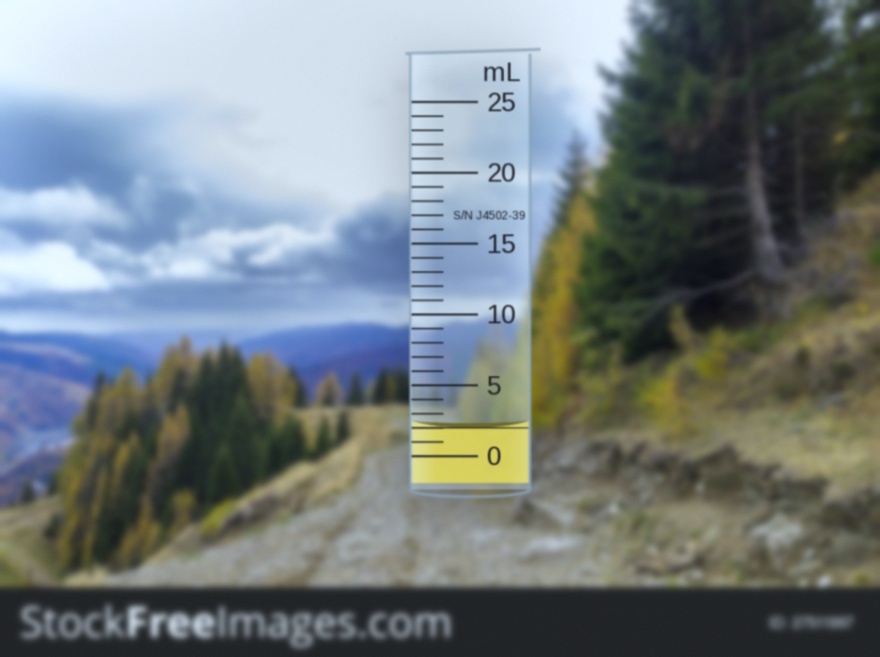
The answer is 2 (mL)
